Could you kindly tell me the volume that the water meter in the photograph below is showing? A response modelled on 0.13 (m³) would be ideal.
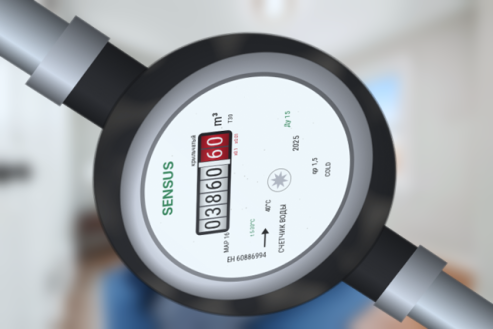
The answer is 3860.60 (m³)
